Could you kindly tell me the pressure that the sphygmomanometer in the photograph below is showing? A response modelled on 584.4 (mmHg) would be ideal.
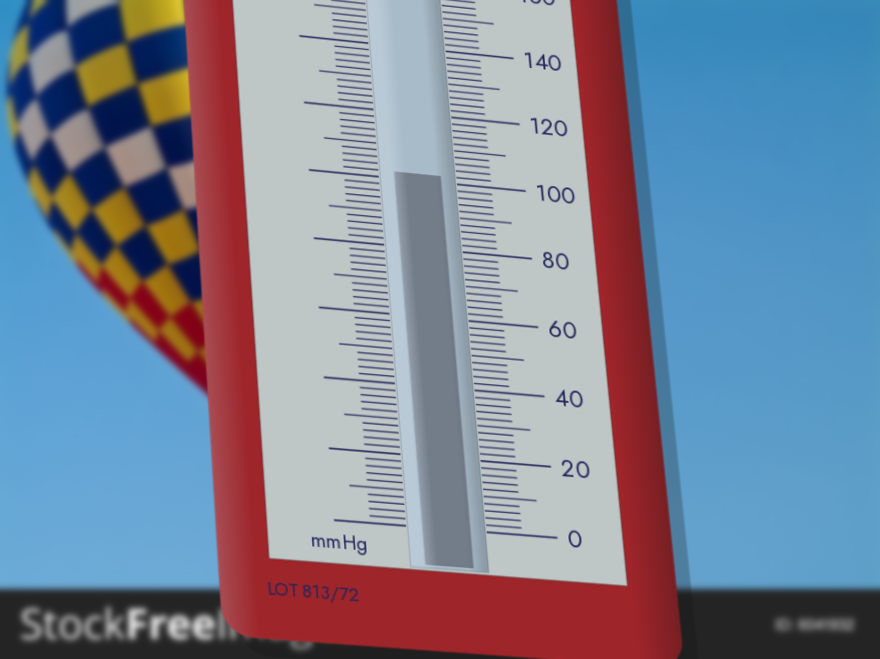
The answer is 102 (mmHg)
